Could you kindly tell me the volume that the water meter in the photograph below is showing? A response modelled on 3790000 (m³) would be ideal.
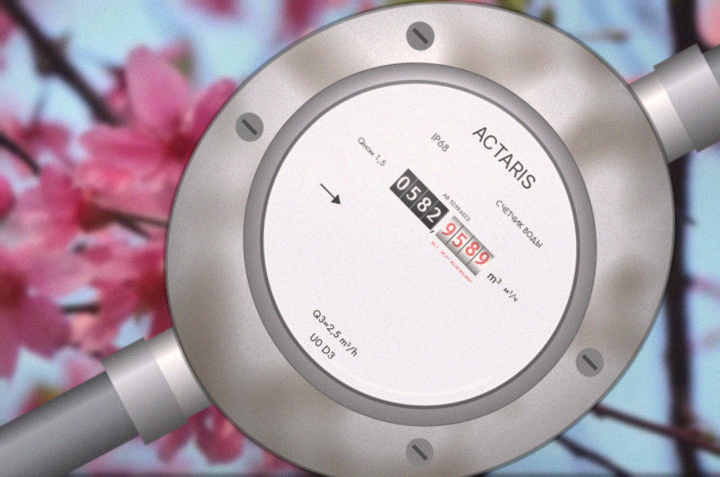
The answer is 582.9589 (m³)
